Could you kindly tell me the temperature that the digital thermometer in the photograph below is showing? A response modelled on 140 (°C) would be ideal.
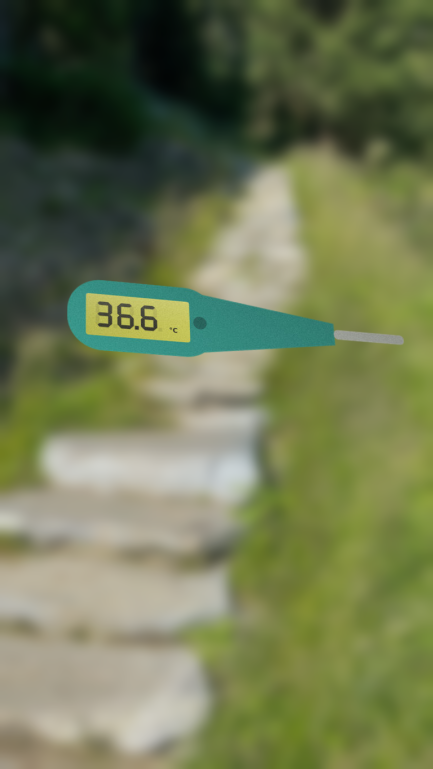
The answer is 36.6 (°C)
